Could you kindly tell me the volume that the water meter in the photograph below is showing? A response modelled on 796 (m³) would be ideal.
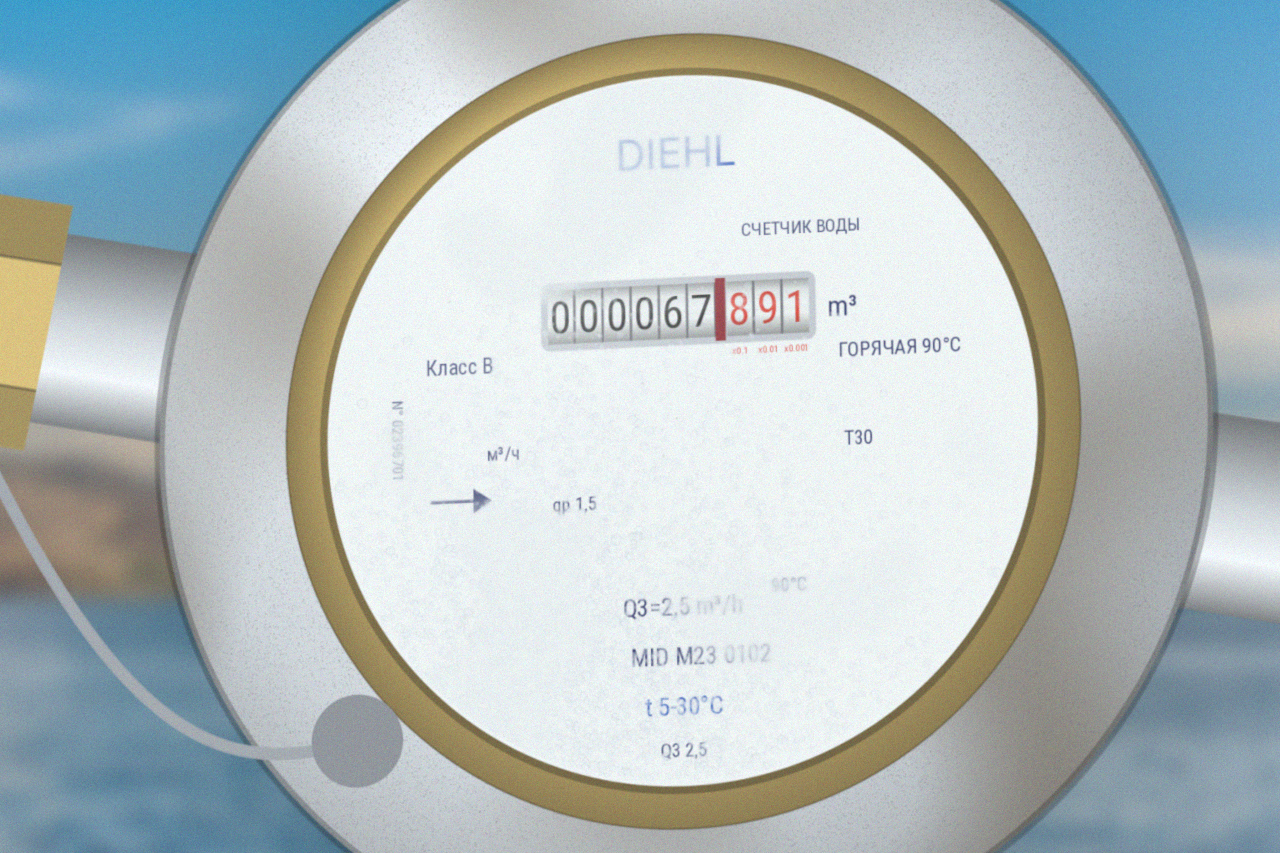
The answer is 67.891 (m³)
